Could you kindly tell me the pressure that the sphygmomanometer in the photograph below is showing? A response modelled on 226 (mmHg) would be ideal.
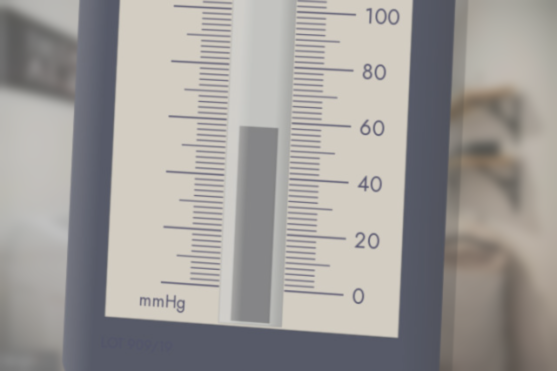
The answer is 58 (mmHg)
